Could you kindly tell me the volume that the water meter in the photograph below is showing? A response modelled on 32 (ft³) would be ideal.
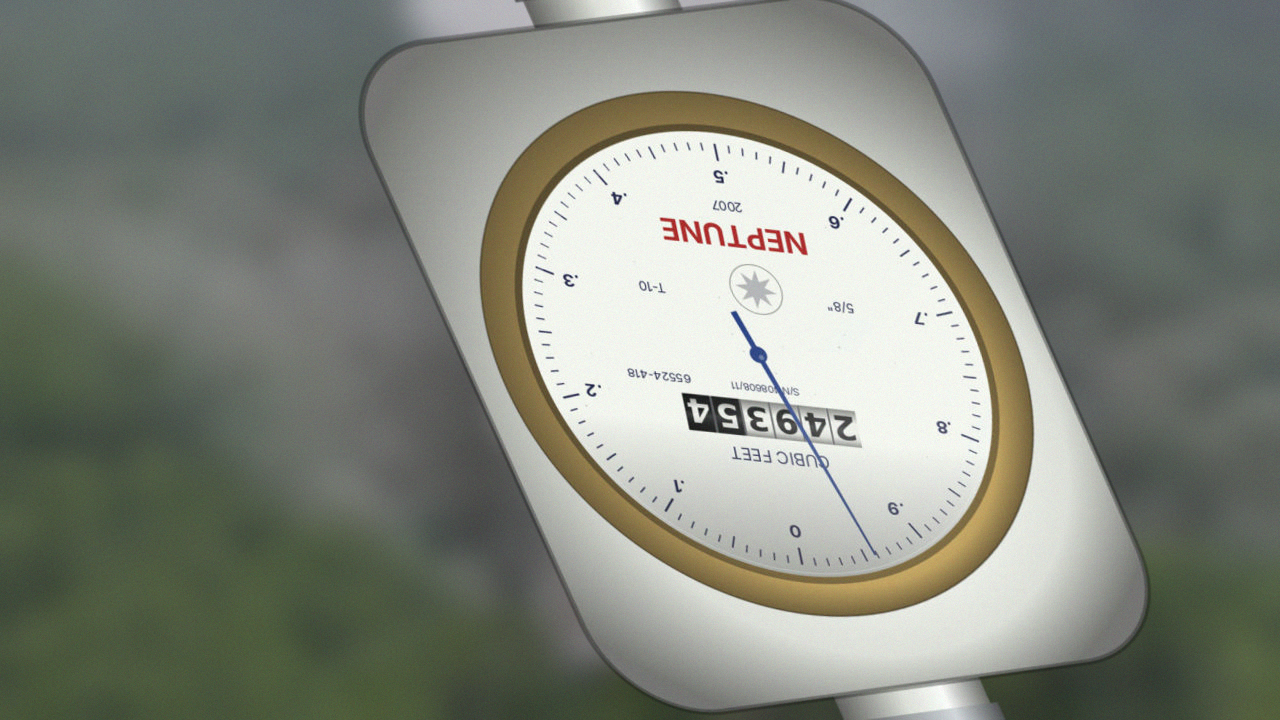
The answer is 249353.94 (ft³)
